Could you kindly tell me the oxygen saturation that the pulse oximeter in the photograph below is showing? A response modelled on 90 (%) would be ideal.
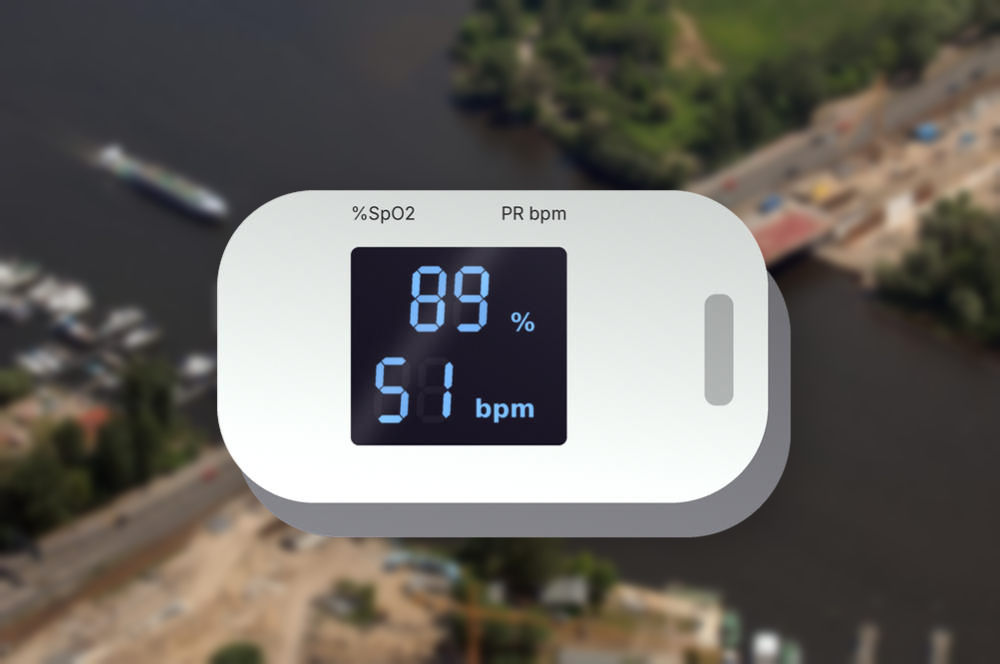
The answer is 89 (%)
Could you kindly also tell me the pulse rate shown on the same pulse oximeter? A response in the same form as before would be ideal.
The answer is 51 (bpm)
